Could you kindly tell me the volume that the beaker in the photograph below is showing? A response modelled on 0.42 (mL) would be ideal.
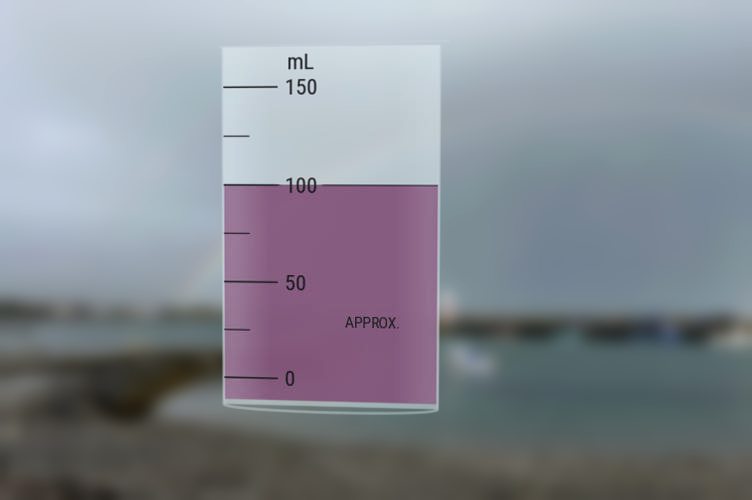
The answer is 100 (mL)
